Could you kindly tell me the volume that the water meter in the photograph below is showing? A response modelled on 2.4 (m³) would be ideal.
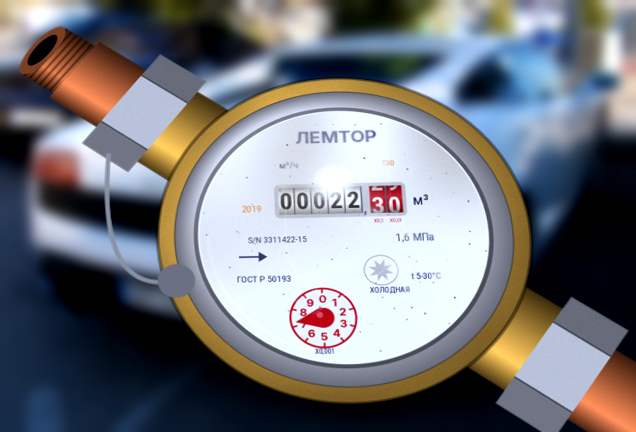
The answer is 22.297 (m³)
